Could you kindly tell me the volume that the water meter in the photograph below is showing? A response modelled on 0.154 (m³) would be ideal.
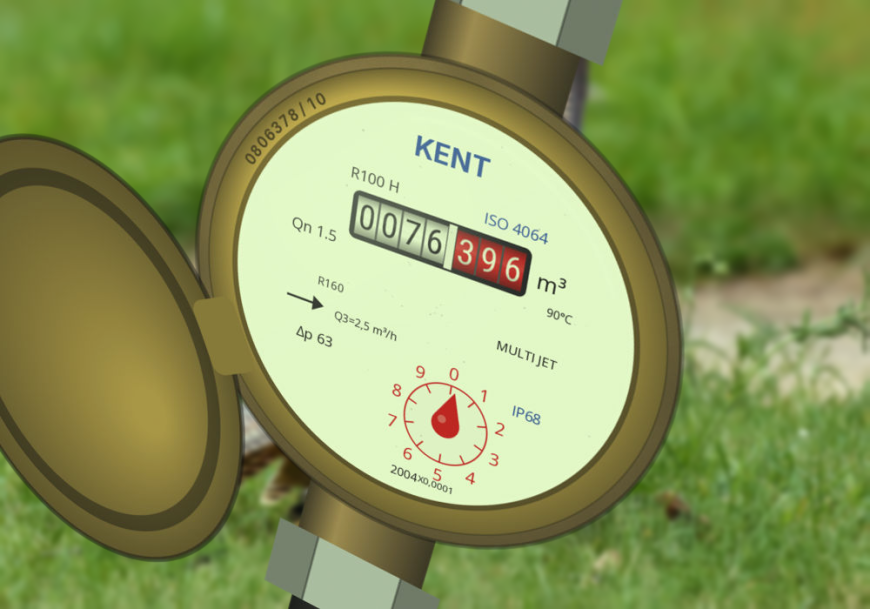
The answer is 76.3960 (m³)
